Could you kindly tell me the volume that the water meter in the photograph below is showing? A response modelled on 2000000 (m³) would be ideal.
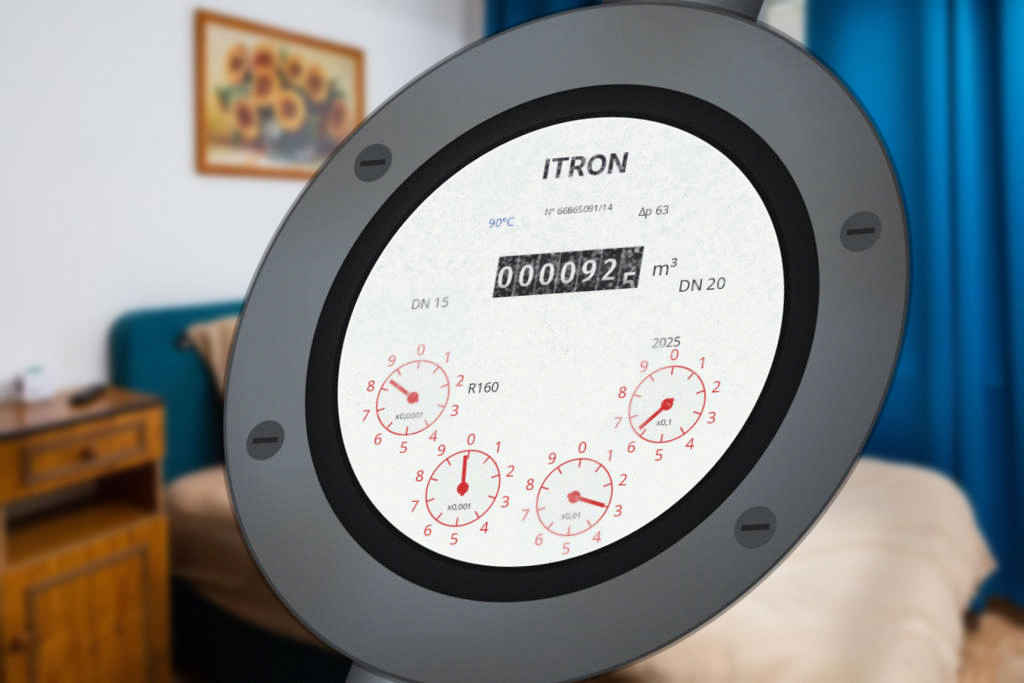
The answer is 924.6298 (m³)
